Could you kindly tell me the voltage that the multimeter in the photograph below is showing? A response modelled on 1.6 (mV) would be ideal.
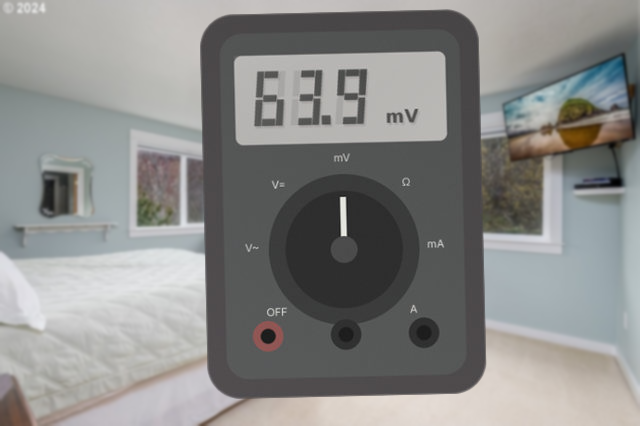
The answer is 63.9 (mV)
